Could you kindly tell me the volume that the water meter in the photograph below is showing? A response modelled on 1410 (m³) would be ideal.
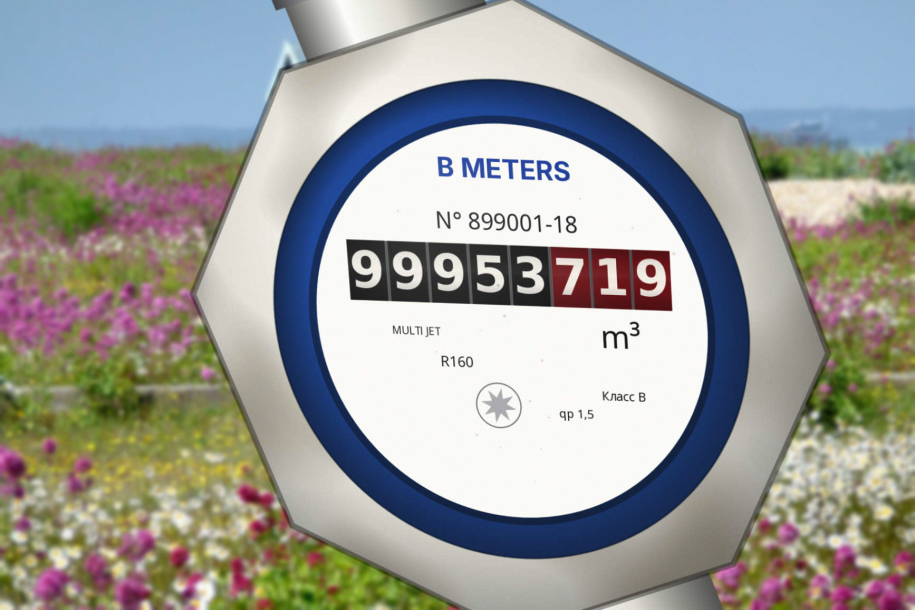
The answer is 99953.719 (m³)
